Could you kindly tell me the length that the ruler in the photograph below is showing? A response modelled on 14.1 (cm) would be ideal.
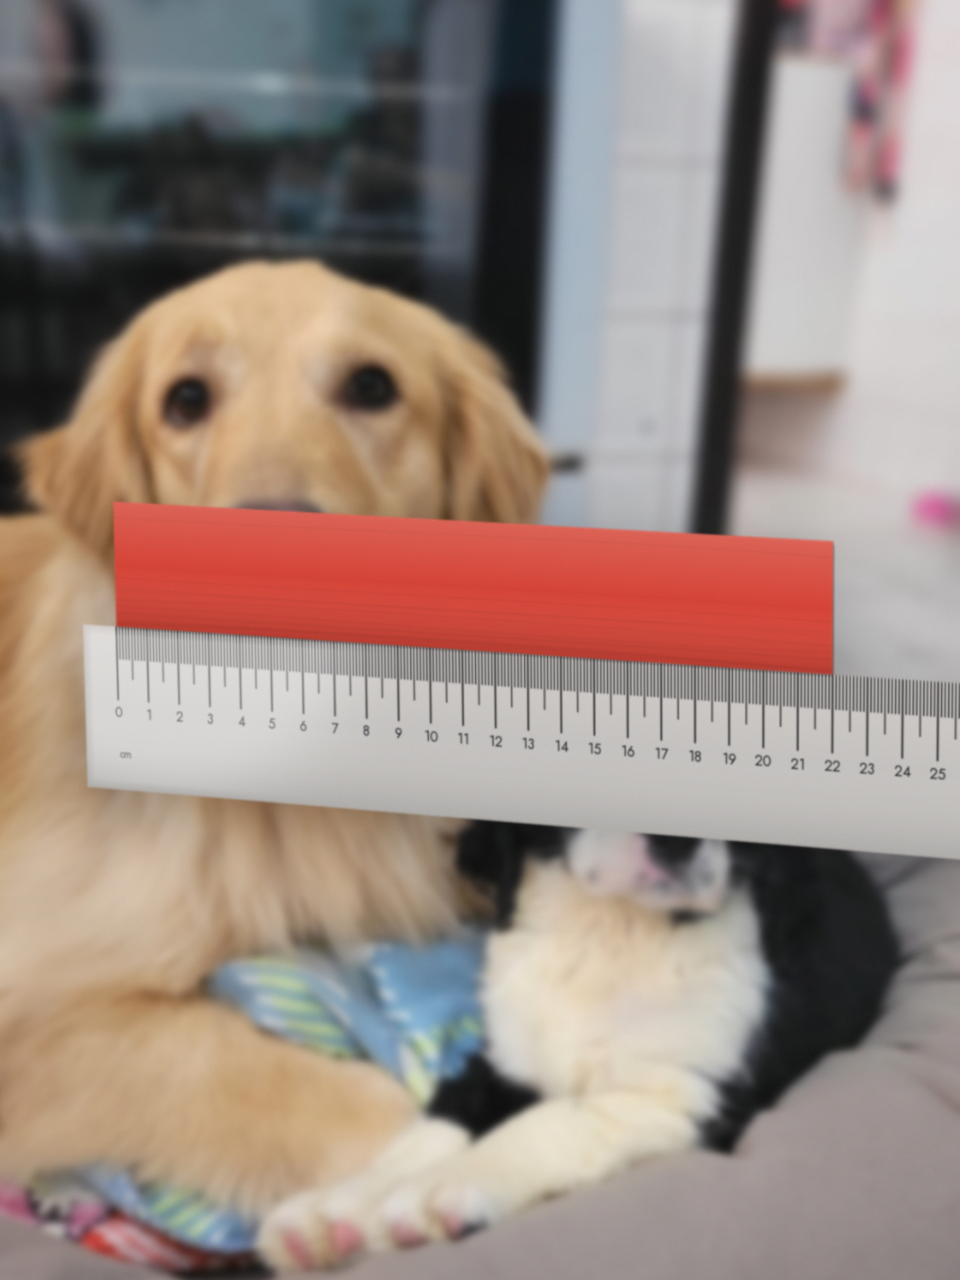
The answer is 22 (cm)
